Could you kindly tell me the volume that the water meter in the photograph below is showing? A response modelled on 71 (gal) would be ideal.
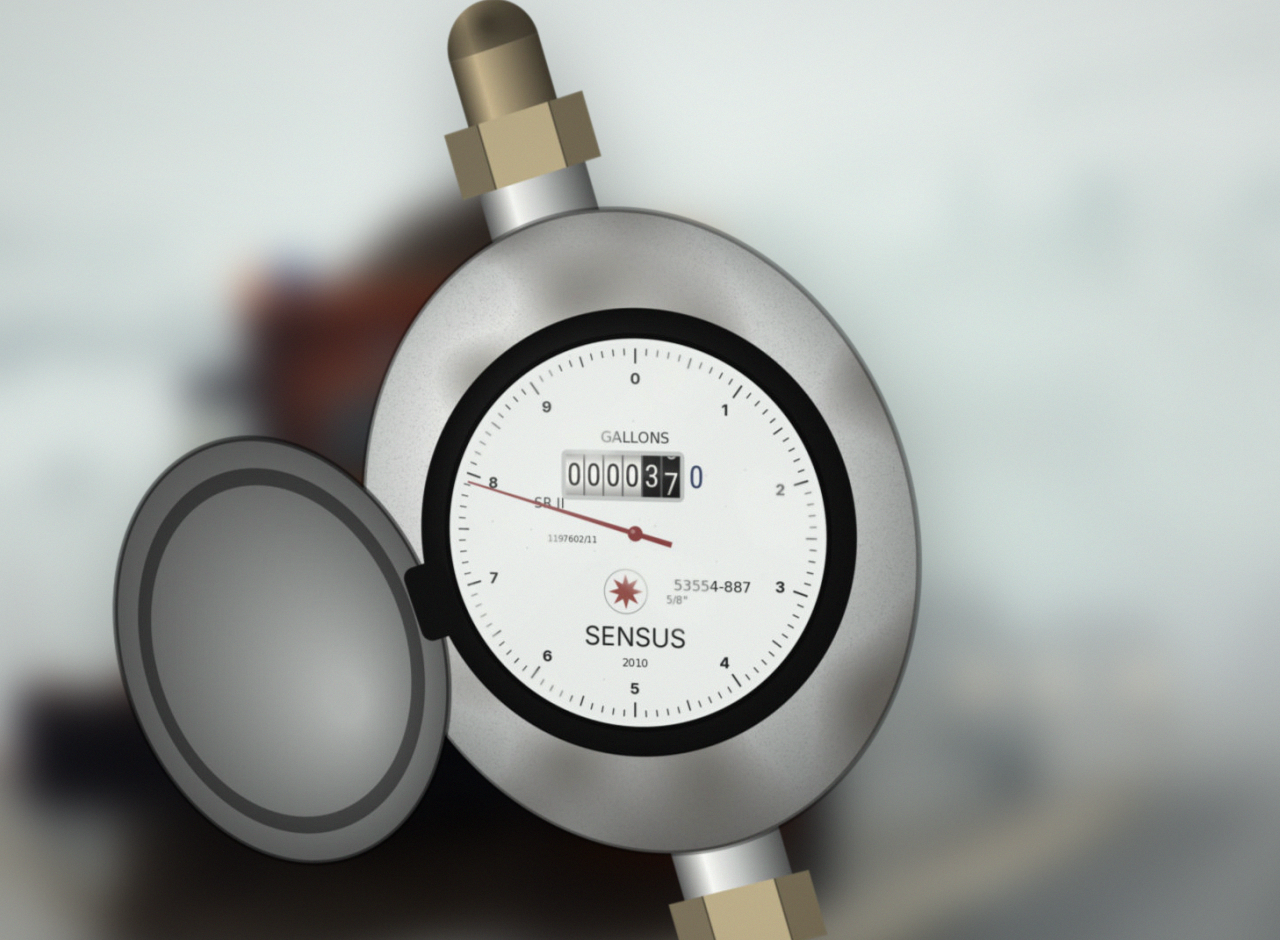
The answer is 367.9 (gal)
